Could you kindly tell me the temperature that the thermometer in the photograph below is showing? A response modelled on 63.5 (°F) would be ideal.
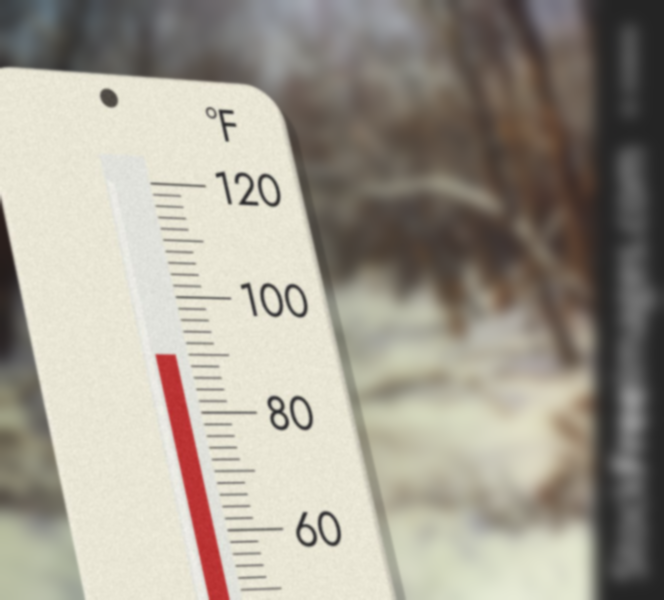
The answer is 90 (°F)
